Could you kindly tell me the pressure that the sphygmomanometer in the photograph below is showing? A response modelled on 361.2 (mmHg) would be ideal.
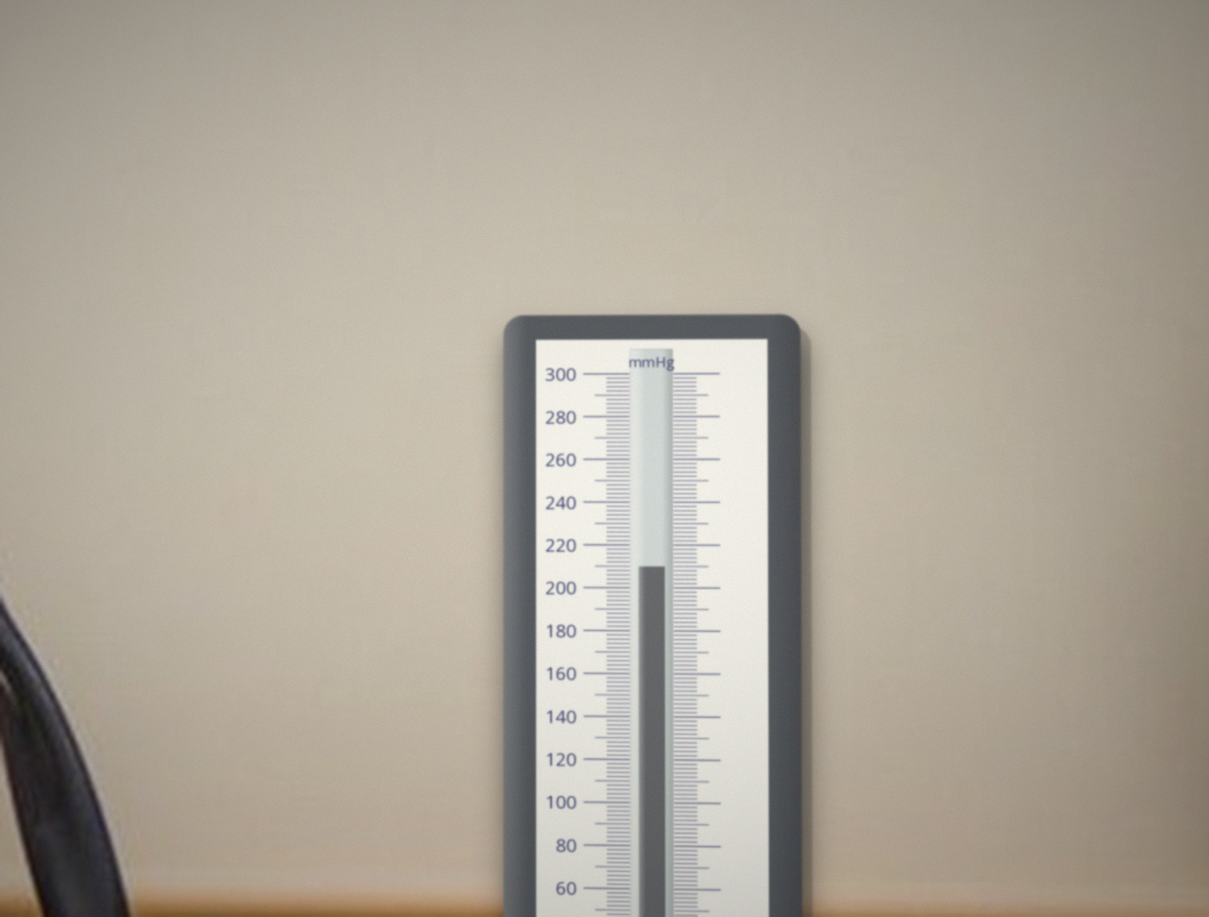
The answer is 210 (mmHg)
